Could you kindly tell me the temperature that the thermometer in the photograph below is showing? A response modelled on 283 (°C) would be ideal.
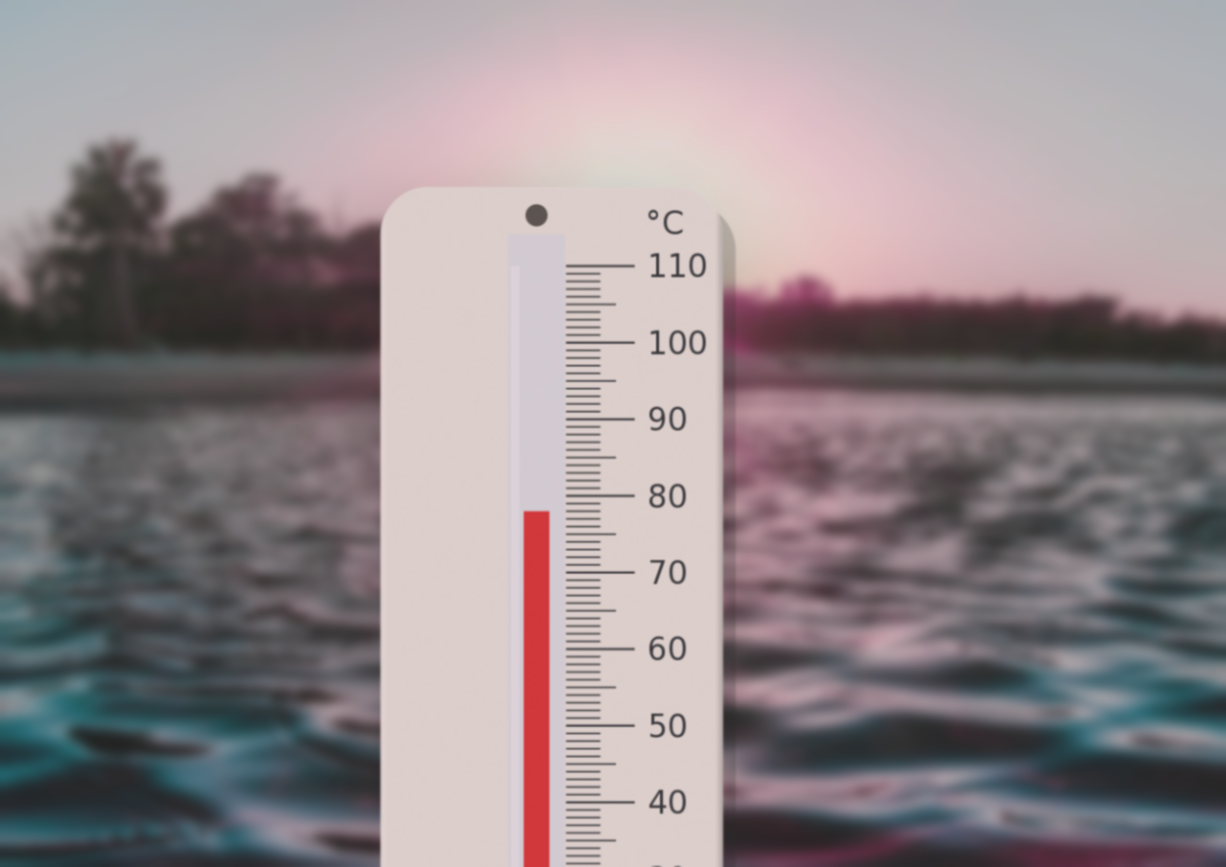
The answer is 78 (°C)
